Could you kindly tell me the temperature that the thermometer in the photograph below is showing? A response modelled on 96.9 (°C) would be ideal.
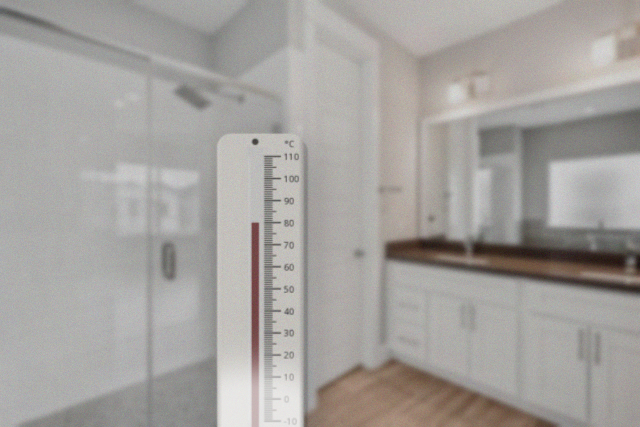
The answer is 80 (°C)
